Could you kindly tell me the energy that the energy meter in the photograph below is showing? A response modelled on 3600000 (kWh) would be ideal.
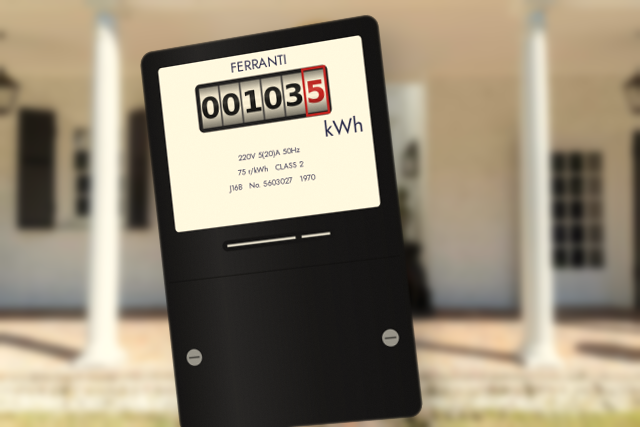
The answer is 103.5 (kWh)
